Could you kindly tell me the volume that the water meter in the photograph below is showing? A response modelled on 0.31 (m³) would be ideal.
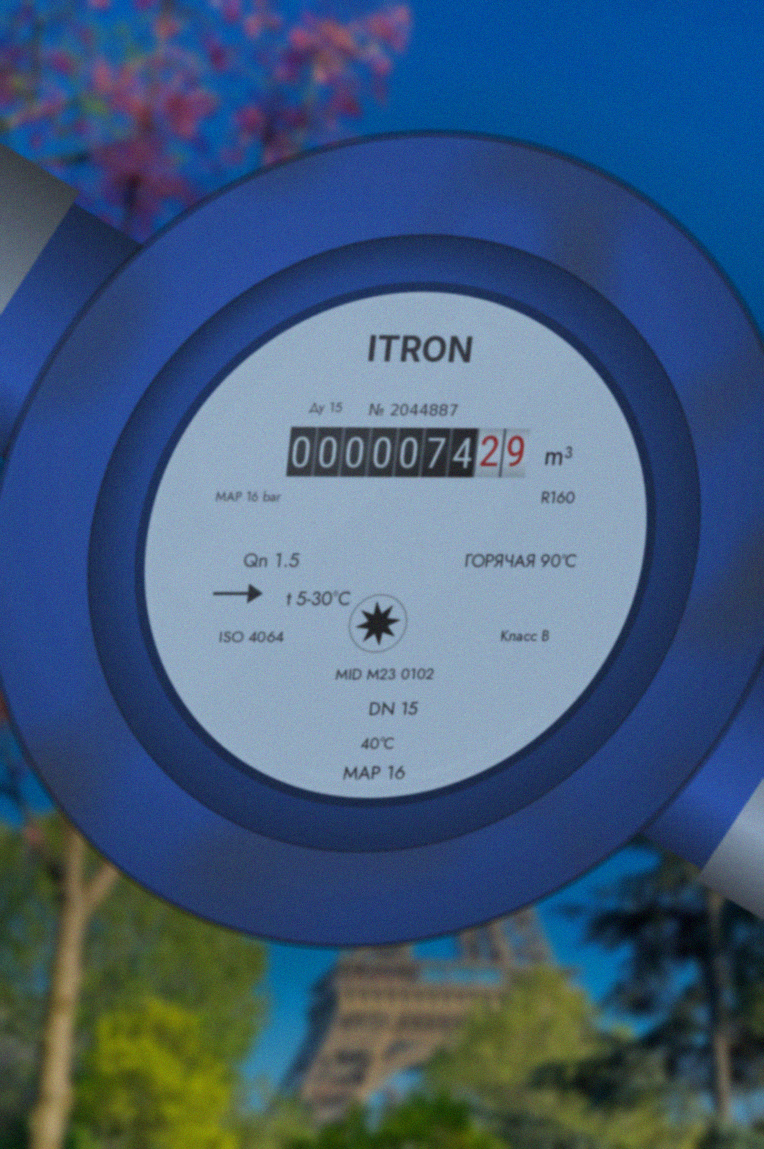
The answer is 74.29 (m³)
